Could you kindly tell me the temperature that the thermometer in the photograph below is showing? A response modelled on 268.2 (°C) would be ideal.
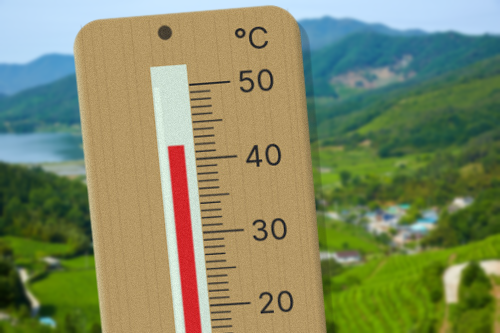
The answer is 42 (°C)
